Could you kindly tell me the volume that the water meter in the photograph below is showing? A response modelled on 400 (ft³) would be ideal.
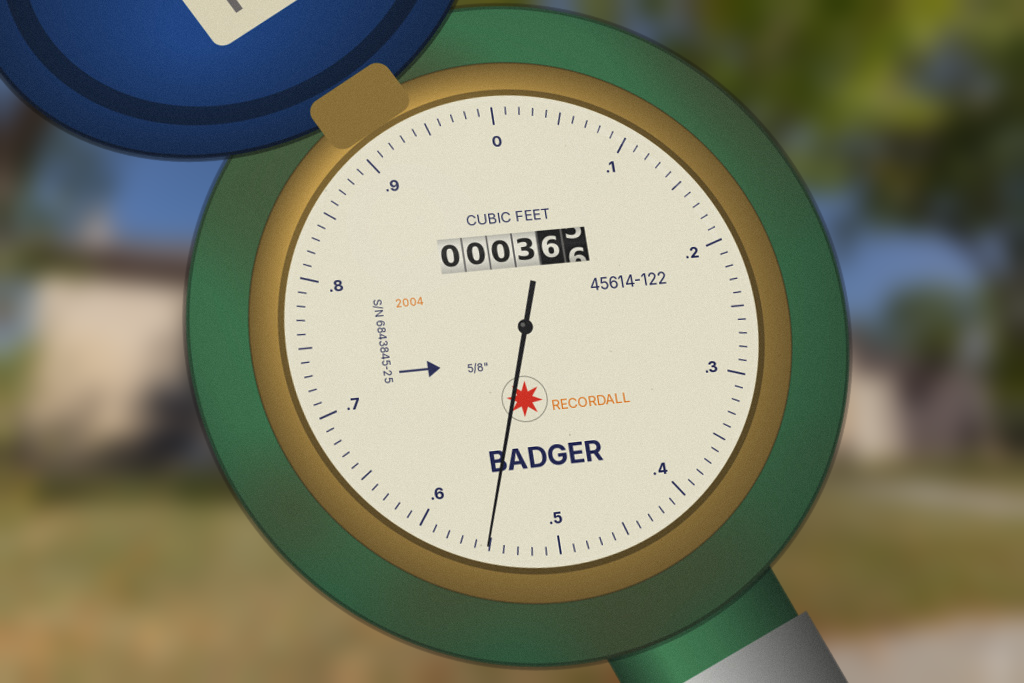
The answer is 365.55 (ft³)
